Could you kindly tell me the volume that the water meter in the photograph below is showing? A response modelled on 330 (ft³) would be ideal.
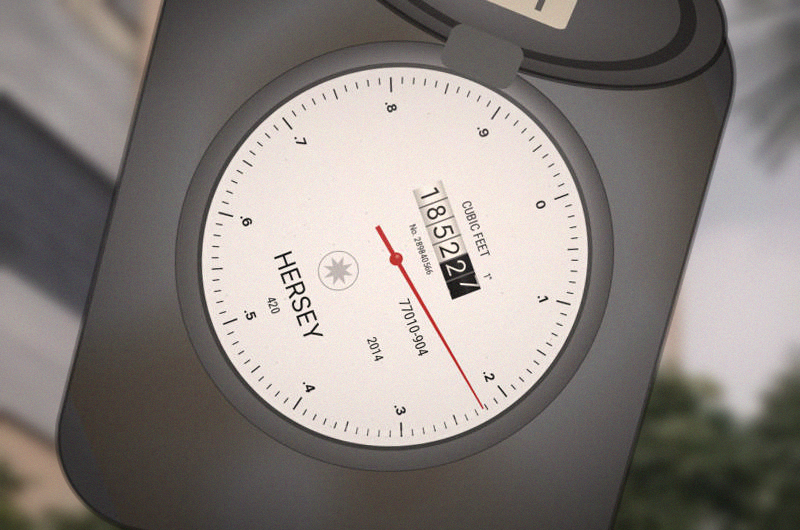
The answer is 185227.22 (ft³)
